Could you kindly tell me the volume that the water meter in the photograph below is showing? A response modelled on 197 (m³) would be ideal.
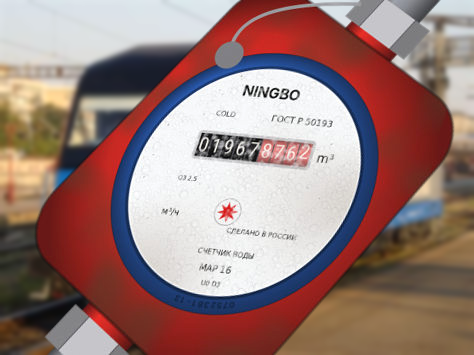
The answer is 1967.8762 (m³)
